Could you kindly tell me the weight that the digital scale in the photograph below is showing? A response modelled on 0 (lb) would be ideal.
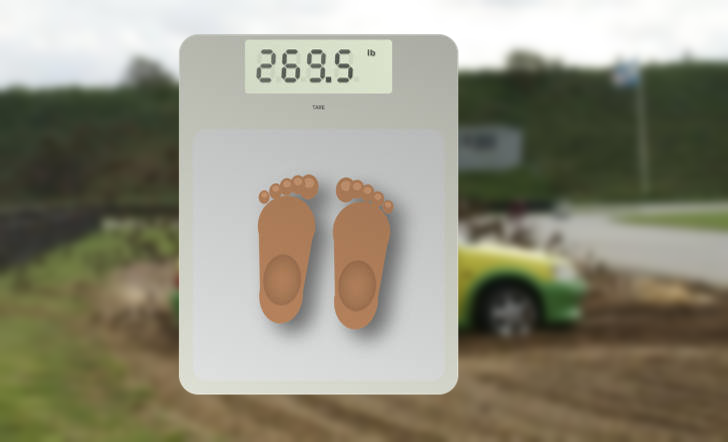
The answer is 269.5 (lb)
